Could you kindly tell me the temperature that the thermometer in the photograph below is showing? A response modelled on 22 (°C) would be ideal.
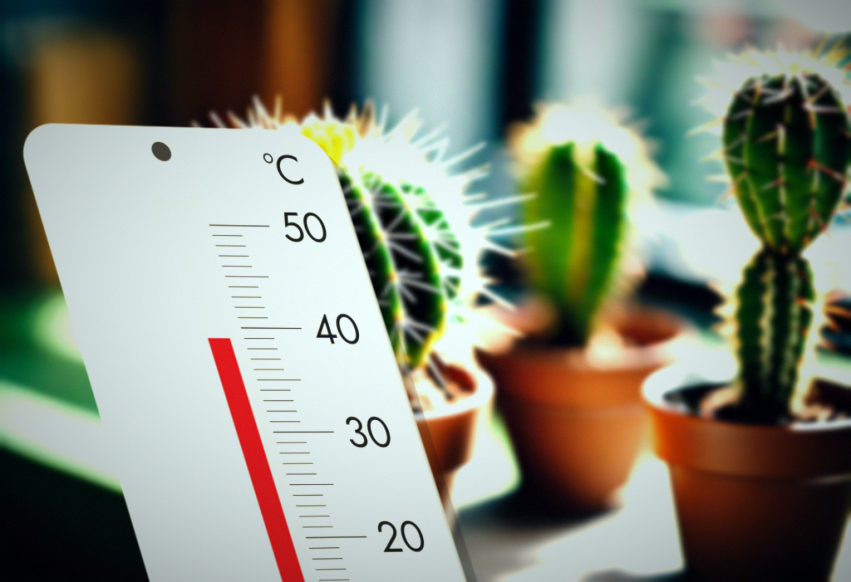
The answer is 39 (°C)
